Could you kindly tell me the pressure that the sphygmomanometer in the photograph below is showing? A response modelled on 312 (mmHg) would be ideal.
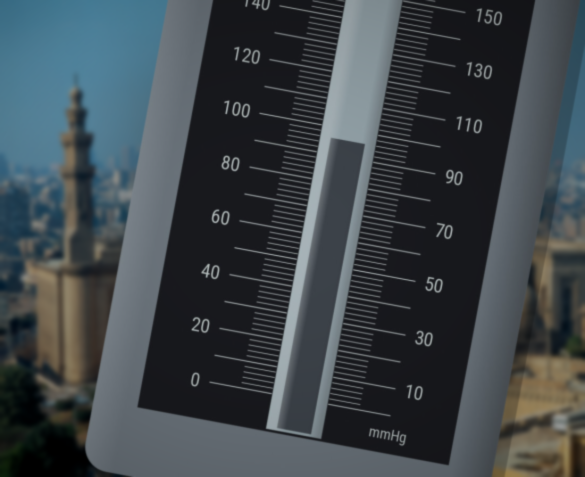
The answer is 96 (mmHg)
